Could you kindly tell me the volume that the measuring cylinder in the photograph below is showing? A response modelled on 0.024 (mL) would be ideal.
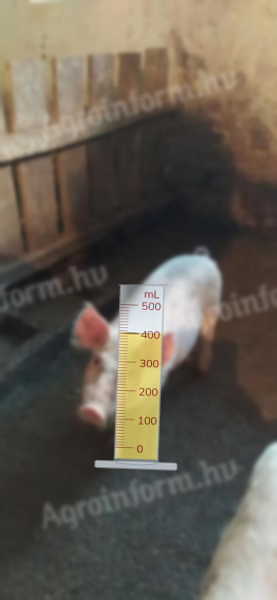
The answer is 400 (mL)
